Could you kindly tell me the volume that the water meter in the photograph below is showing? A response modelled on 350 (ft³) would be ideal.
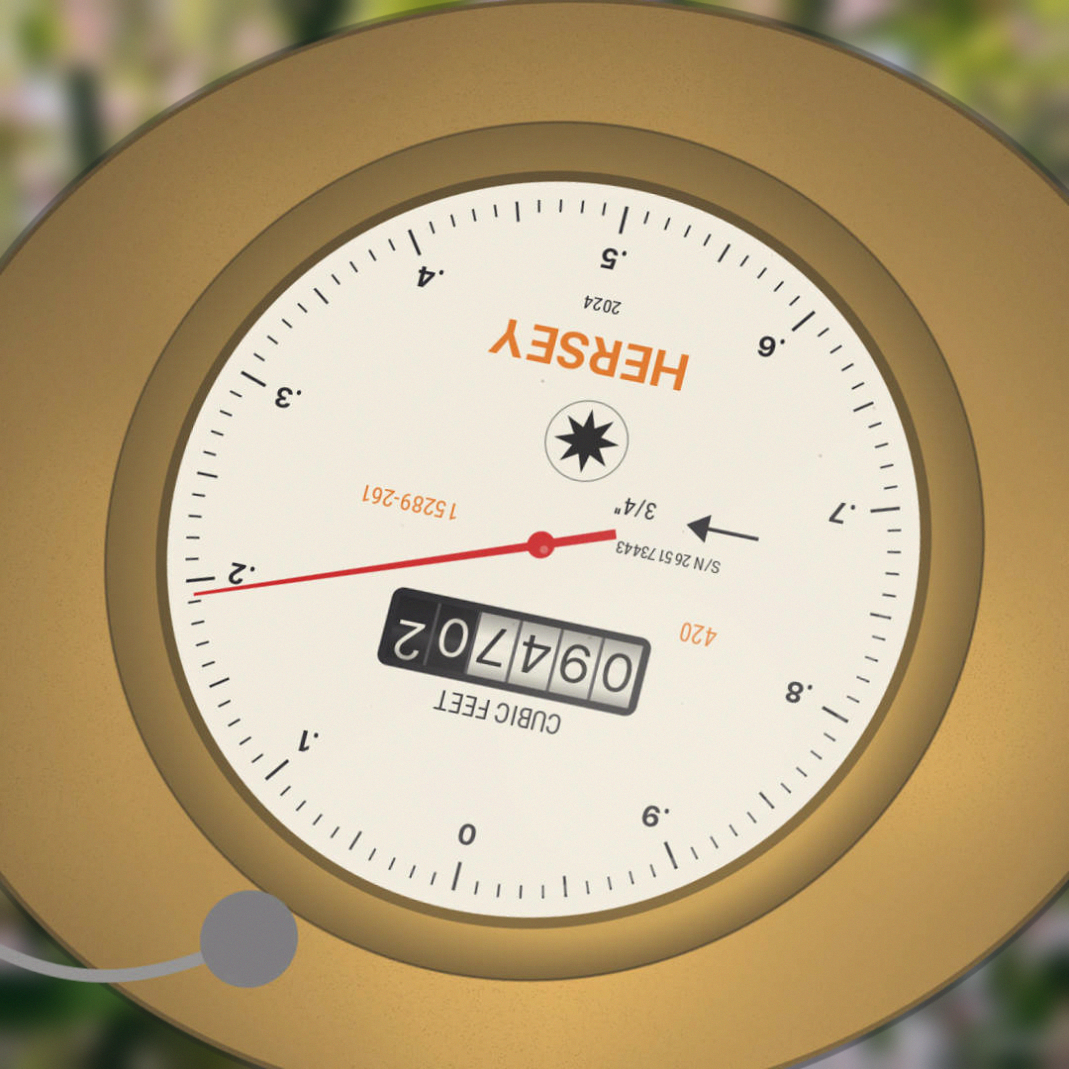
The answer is 94702.19 (ft³)
